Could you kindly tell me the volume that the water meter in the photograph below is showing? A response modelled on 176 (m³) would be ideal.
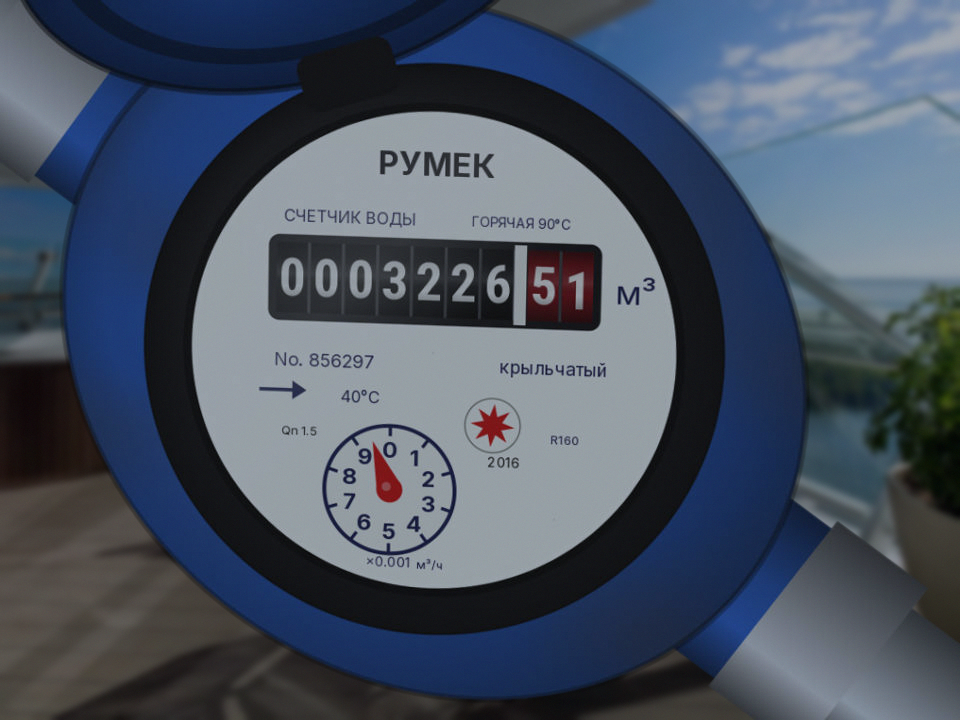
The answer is 3226.509 (m³)
